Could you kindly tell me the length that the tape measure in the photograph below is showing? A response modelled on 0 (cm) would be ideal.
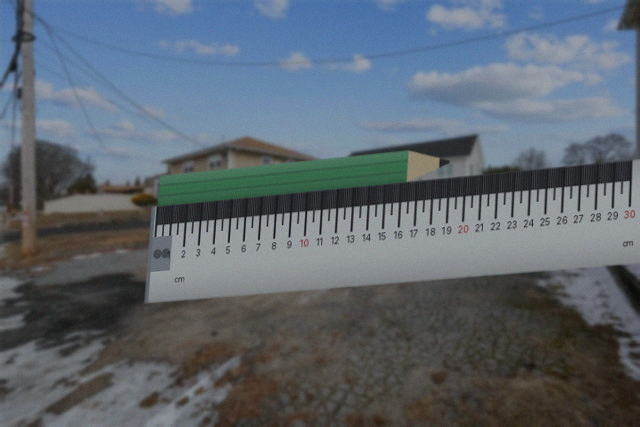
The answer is 19 (cm)
